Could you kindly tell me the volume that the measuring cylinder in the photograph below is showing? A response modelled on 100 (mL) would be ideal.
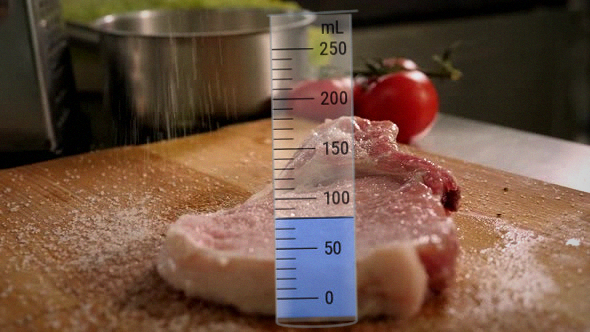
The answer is 80 (mL)
